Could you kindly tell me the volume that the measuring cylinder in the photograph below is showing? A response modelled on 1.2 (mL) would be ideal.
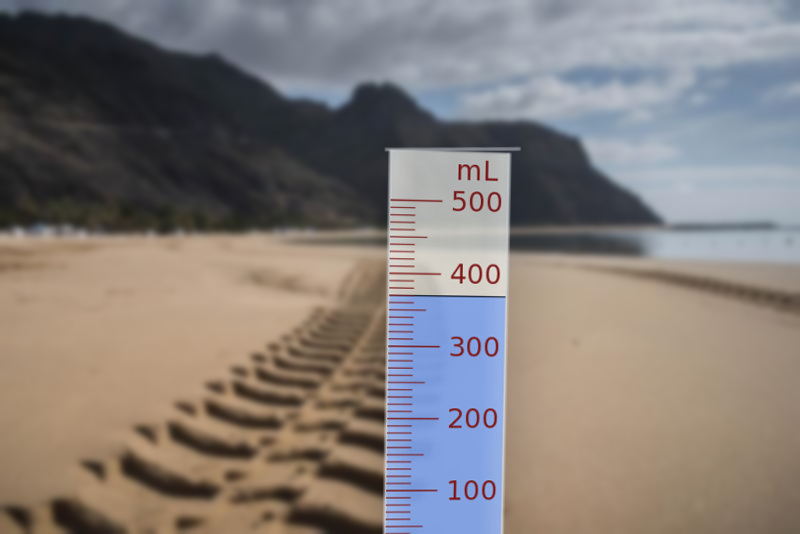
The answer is 370 (mL)
